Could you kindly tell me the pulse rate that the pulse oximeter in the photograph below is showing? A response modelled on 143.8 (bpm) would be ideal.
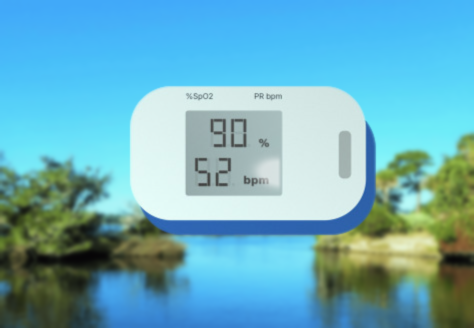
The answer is 52 (bpm)
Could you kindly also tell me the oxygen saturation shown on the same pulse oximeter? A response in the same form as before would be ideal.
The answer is 90 (%)
